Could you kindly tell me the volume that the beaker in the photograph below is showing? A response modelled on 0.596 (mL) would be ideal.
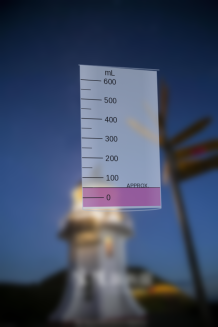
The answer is 50 (mL)
